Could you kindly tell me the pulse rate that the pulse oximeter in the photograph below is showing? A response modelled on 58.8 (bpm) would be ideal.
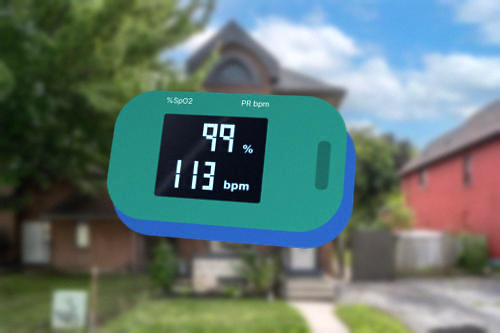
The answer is 113 (bpm)
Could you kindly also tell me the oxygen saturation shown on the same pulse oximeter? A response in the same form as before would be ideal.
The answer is 99 (%)
